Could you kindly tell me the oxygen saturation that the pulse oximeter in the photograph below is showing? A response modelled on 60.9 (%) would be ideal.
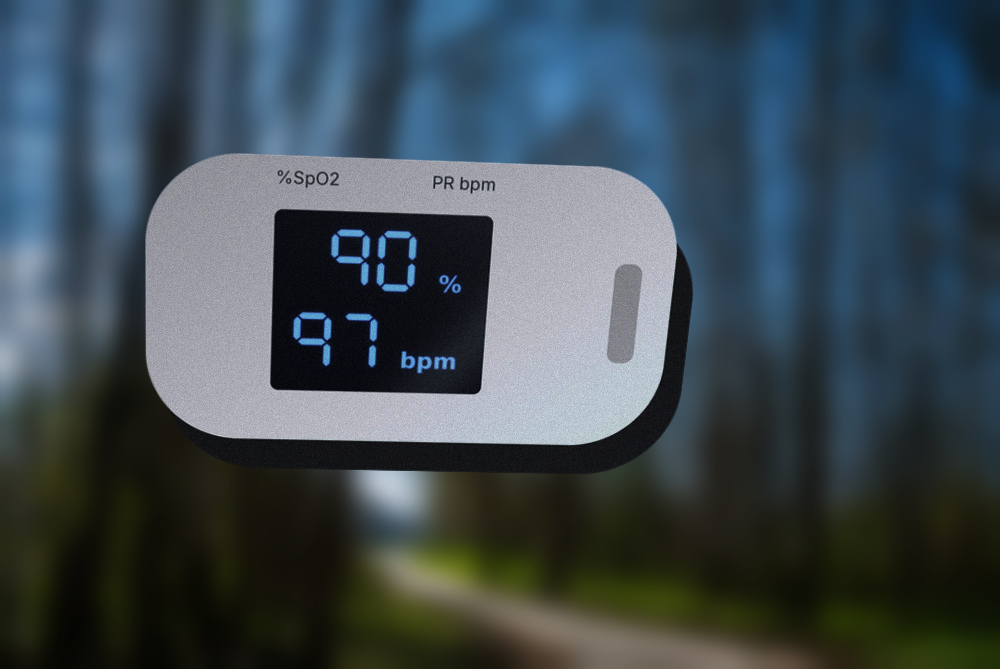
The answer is 90 (%)
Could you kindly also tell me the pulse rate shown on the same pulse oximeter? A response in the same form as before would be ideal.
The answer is 97 (bpm)
